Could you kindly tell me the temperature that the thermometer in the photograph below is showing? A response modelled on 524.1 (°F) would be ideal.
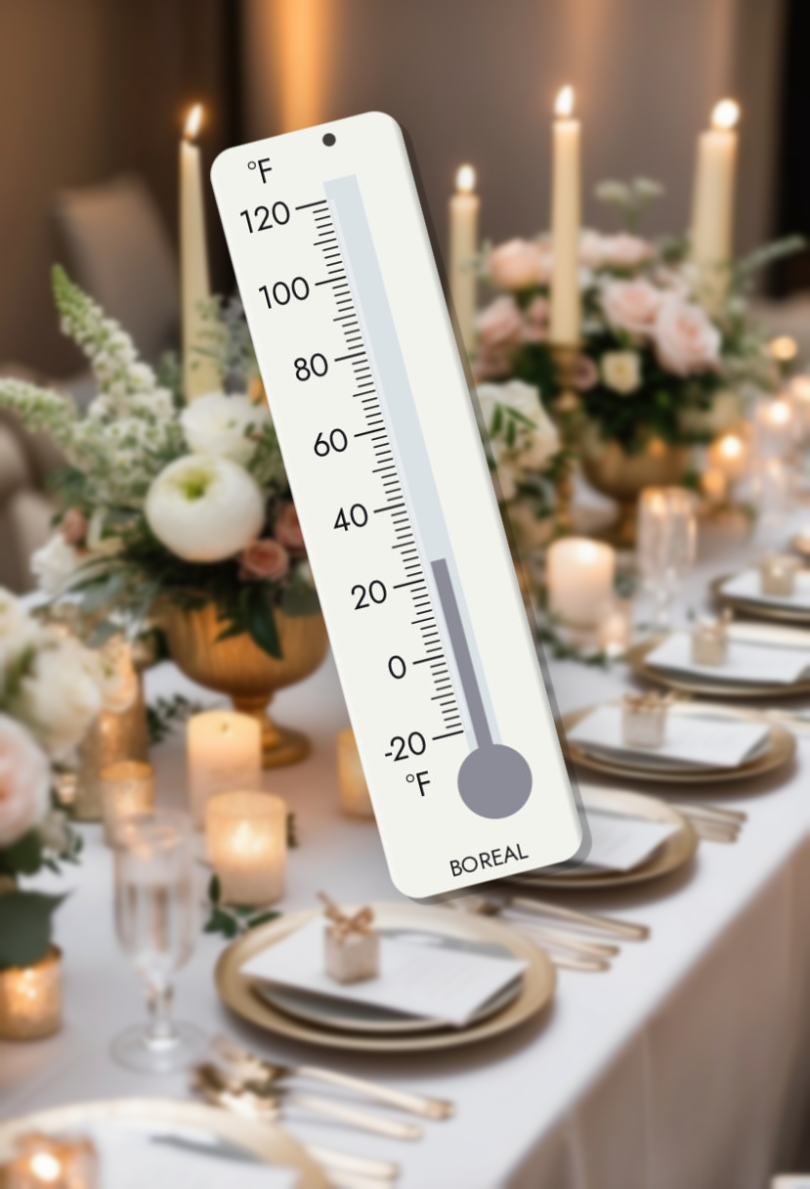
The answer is 24 (°F)
